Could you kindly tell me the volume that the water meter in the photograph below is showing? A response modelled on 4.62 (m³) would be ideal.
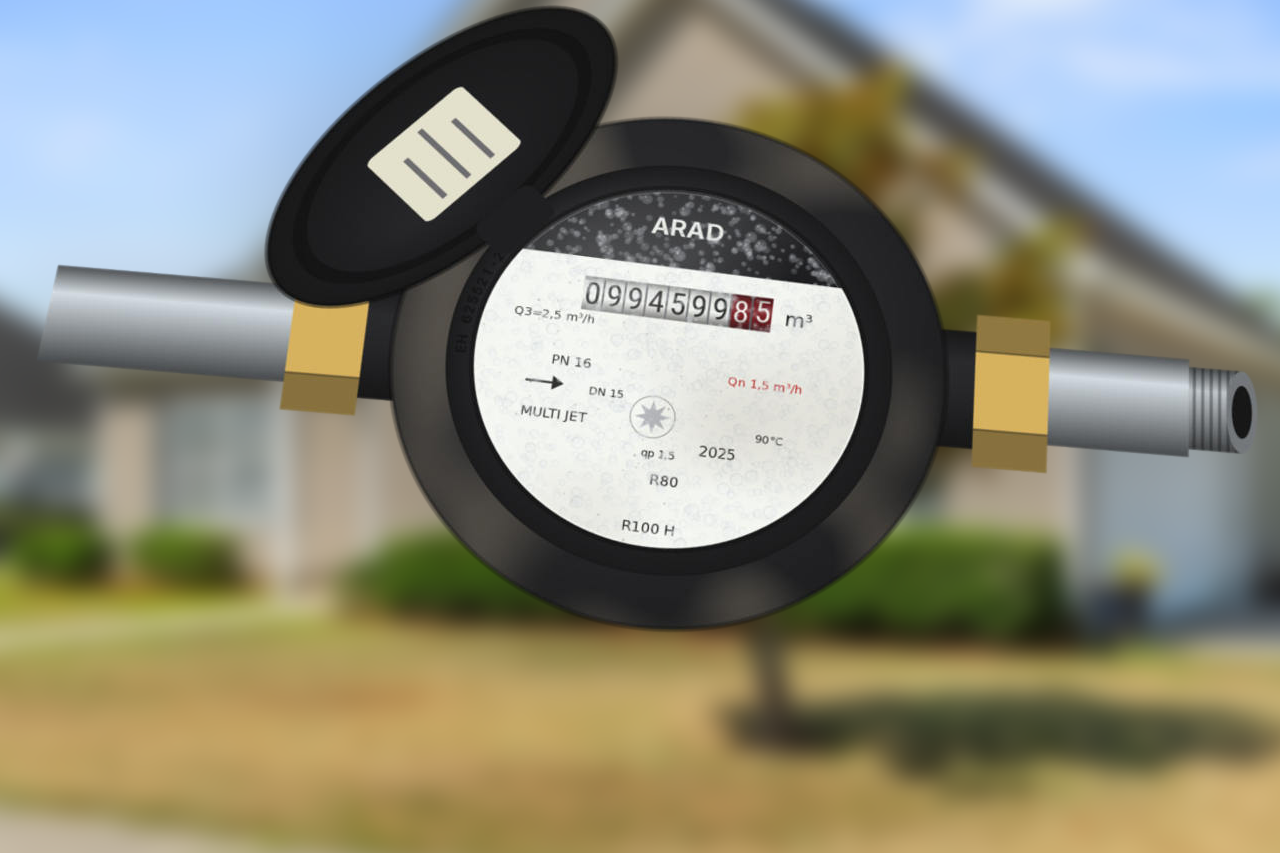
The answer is 994599.85 (m³)
